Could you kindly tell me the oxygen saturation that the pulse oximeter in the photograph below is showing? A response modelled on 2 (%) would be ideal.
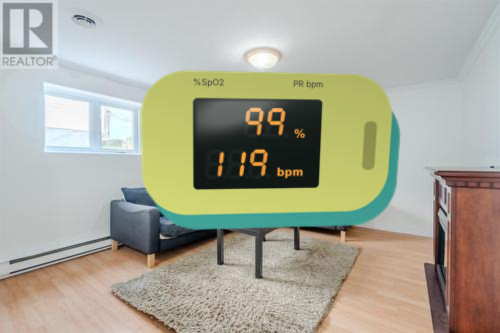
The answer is 99 (%)
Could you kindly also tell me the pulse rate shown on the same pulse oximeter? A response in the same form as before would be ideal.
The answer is 119 (bpm)
